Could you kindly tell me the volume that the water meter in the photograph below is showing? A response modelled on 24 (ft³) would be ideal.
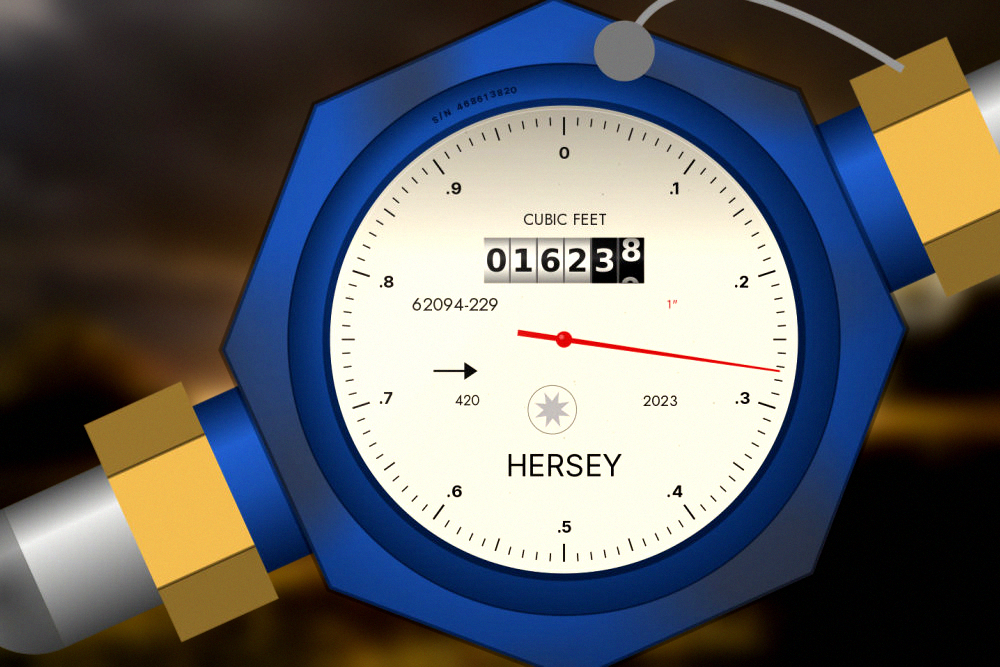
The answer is 16238.27 (ft³)
